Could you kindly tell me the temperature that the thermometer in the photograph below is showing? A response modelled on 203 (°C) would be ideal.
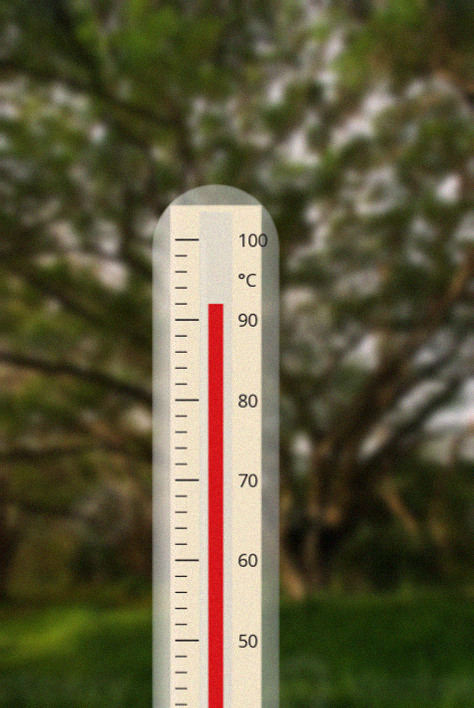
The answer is 92 (°C)
